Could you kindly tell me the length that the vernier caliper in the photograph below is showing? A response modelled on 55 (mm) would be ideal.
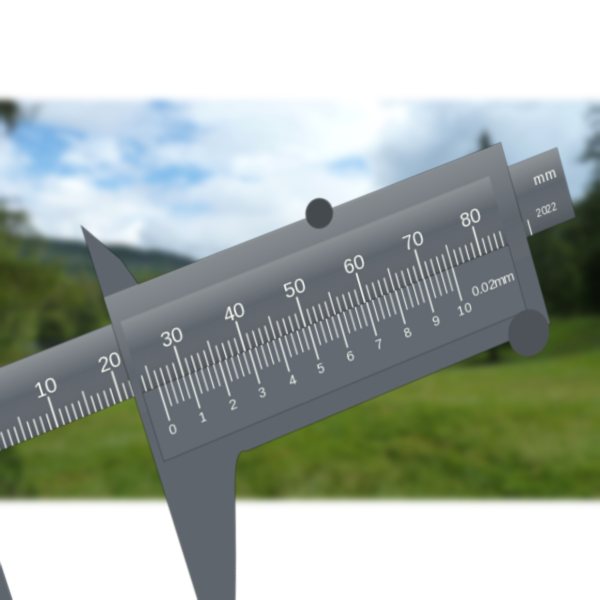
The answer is 26.0 (mm)
